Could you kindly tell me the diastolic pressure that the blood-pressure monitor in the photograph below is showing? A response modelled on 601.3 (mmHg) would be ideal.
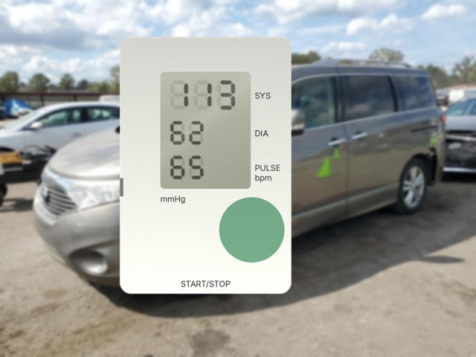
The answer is 62 (mmHg)
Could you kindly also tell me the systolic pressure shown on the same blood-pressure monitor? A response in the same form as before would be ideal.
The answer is 113 (mmHg)
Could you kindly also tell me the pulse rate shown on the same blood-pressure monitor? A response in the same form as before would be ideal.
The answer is 65 (bpm)
